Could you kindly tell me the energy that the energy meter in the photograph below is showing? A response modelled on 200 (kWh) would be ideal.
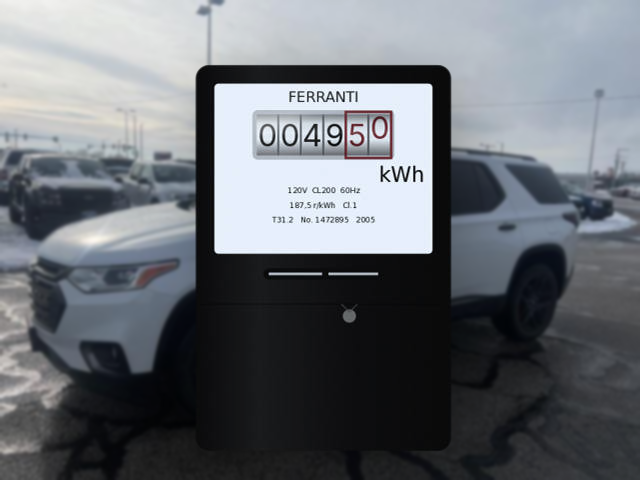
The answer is 49.50 (kWh)
